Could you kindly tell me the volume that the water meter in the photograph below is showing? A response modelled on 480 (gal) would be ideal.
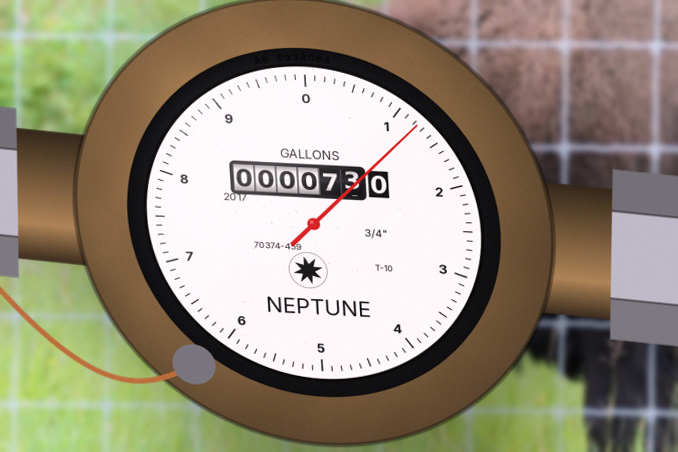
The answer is 731.2 (gal)
